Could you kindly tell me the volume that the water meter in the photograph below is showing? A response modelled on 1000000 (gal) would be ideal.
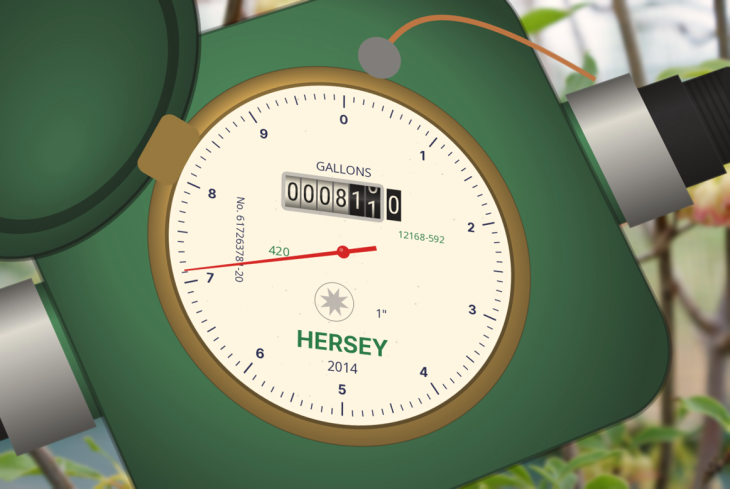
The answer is 8107.1 (gal)
